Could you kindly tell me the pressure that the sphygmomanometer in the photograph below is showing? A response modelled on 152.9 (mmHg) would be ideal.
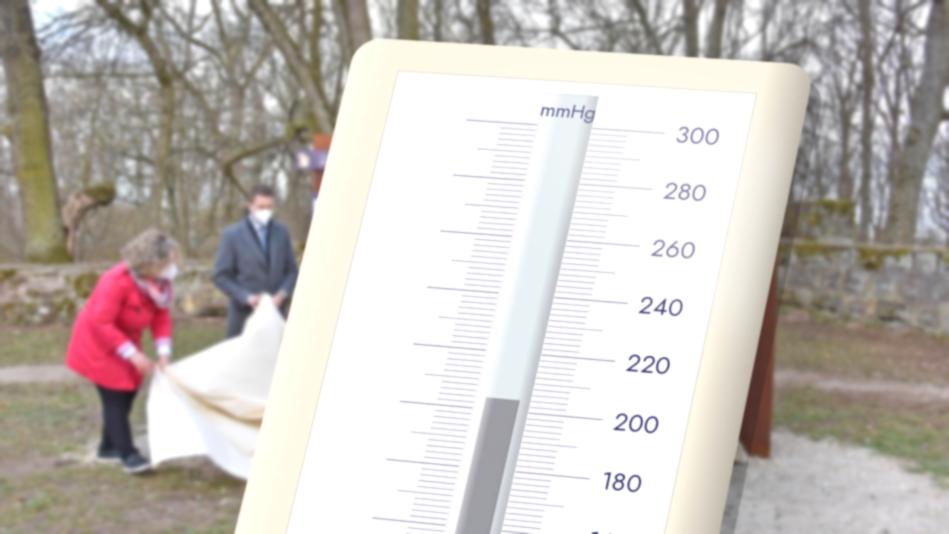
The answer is 204 (mmHg)
